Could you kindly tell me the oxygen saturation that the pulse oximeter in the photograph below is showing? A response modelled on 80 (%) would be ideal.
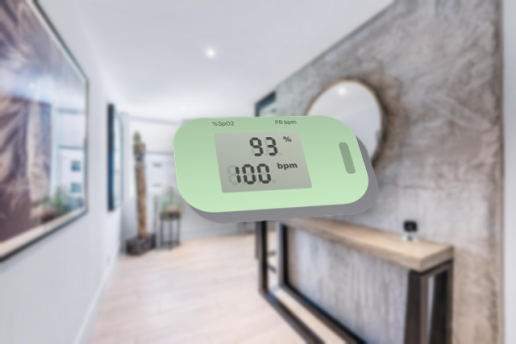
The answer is 93 (%)
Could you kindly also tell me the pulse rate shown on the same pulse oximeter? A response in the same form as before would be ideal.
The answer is 100 (bpm)
